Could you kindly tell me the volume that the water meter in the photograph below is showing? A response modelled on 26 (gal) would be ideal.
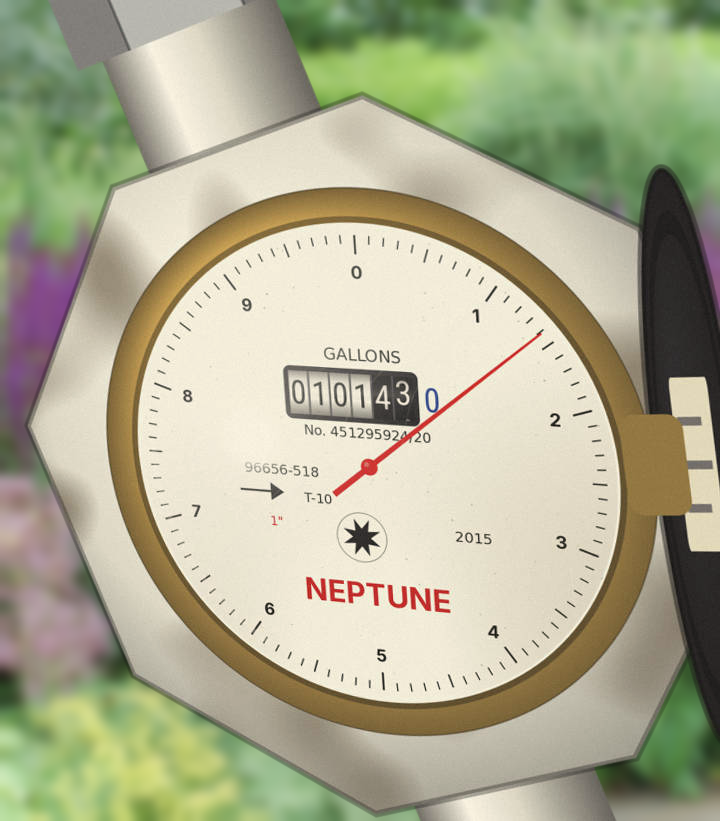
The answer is 101431.4 (gal)
